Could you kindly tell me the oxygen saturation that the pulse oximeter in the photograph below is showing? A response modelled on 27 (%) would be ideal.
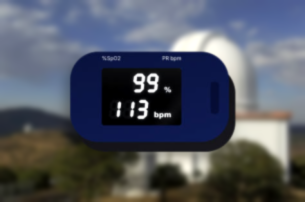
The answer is 99 (%)
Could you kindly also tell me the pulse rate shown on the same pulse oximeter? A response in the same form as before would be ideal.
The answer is 113 (bpm)
